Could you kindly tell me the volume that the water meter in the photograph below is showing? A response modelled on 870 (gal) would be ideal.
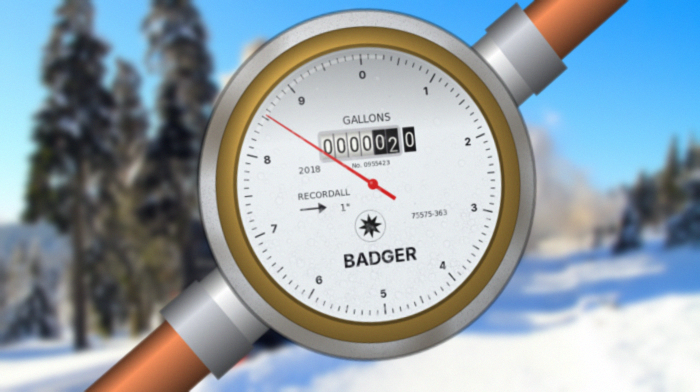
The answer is 18.5 (gal)
